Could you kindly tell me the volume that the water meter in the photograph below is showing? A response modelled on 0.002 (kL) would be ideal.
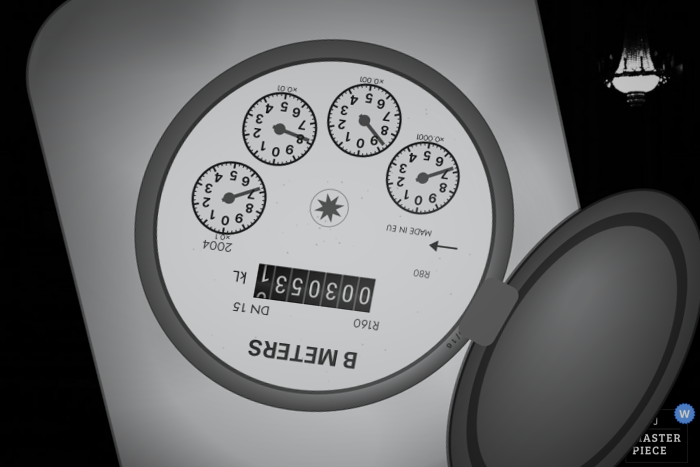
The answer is 30530.6786 (kL)
